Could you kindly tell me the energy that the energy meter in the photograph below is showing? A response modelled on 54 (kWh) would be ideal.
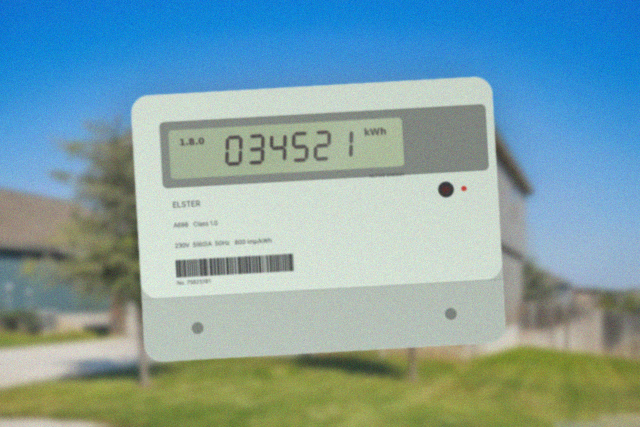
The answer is 34521 (kWh)
